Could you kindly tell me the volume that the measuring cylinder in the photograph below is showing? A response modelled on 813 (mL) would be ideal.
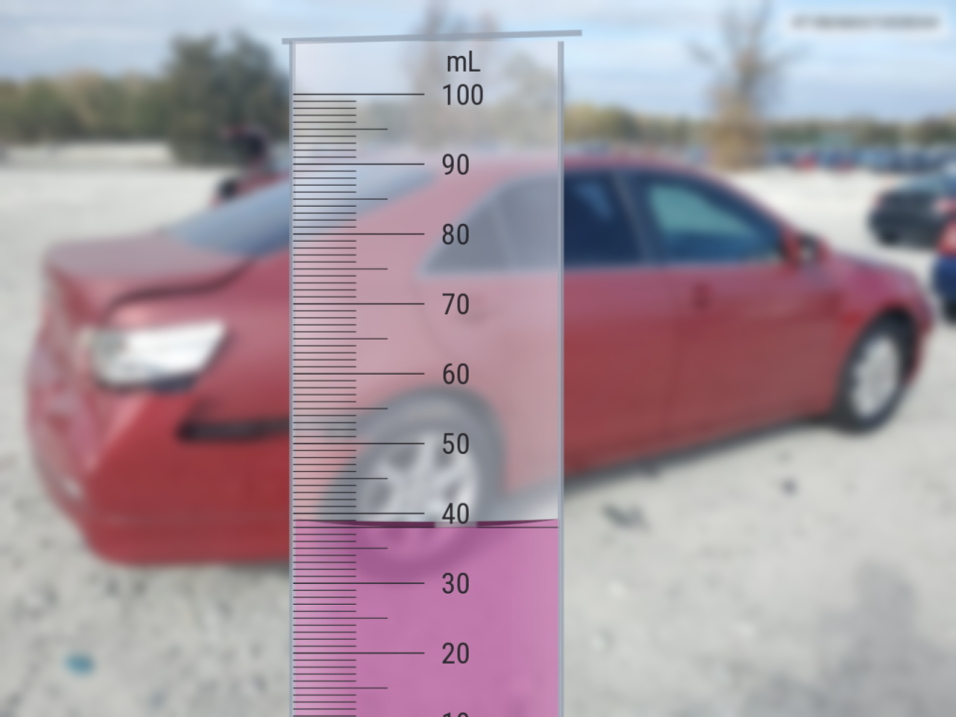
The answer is 38 (mL)
